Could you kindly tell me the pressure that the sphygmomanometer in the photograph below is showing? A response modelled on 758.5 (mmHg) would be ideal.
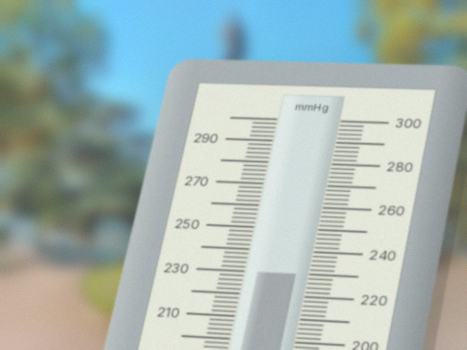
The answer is 230 (mmHg)
